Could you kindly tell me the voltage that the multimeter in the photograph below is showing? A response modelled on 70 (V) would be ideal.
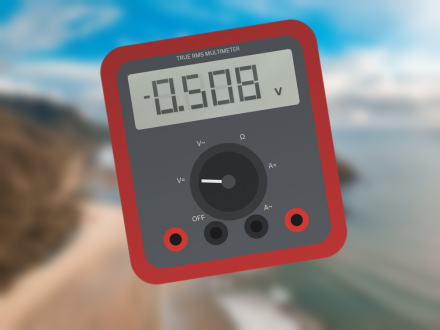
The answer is -0.508 (V)
